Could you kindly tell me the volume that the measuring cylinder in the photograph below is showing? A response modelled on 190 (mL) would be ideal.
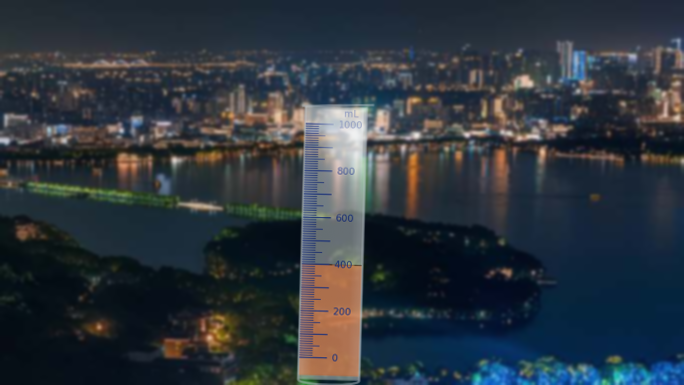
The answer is 400 (mL)
